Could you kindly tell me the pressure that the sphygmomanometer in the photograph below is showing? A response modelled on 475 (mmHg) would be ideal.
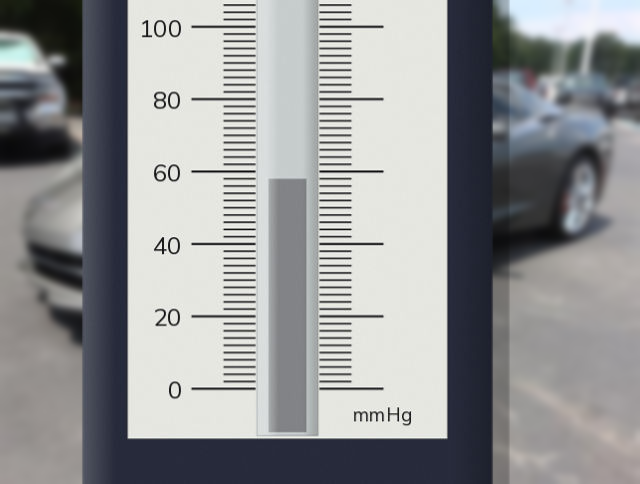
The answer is 58 (mmHg)
